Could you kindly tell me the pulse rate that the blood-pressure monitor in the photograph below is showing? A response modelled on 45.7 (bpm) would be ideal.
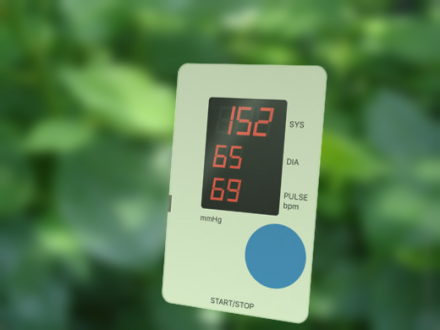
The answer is 69 (bpm)
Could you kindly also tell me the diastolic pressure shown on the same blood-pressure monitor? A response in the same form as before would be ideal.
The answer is 65 (mmHg)
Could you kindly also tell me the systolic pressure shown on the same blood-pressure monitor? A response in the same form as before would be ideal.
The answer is 152 (mmHg)
